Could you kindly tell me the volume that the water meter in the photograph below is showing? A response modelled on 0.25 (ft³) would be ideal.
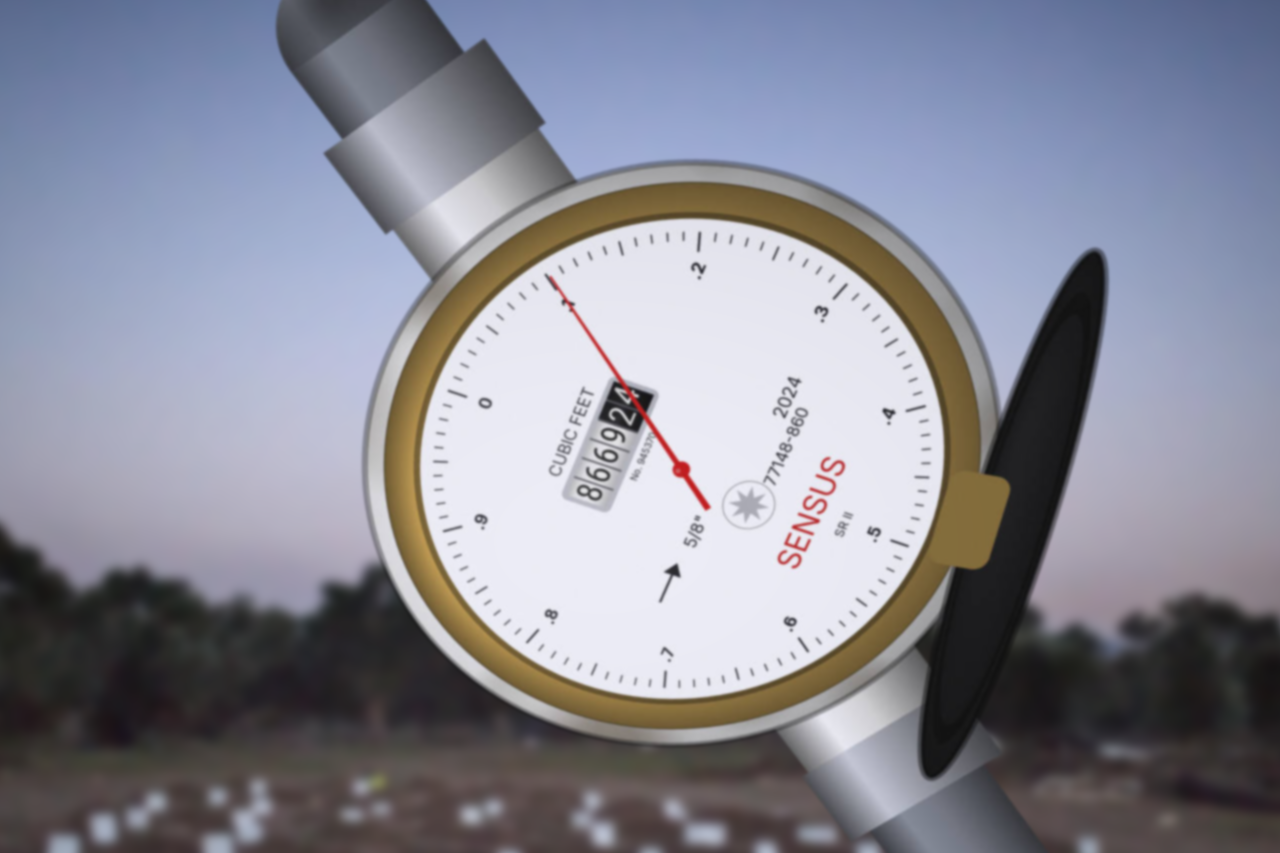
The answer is 866924.10 (ft³)
